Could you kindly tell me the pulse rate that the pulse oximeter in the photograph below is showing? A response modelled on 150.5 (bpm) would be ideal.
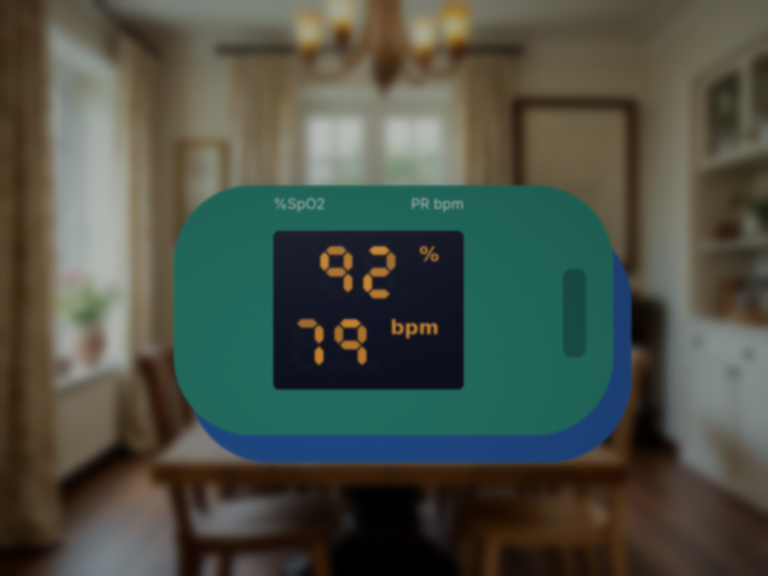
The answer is 79 (bpm)
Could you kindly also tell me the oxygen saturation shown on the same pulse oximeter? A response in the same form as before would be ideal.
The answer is 92 (%)
